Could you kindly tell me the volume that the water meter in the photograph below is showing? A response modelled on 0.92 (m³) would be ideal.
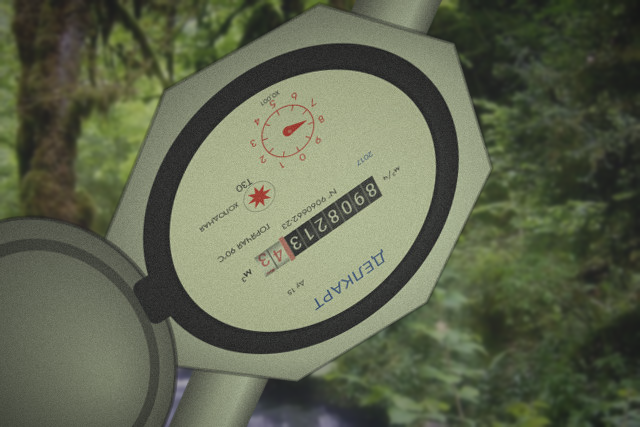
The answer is 8908213.427 (m³)
